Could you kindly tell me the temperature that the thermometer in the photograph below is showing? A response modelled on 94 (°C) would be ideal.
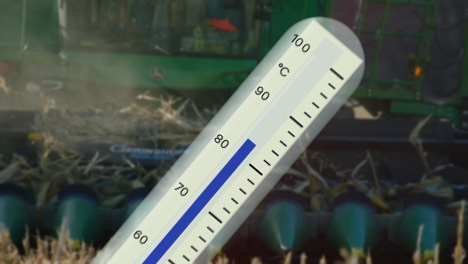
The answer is 83 (°C)
